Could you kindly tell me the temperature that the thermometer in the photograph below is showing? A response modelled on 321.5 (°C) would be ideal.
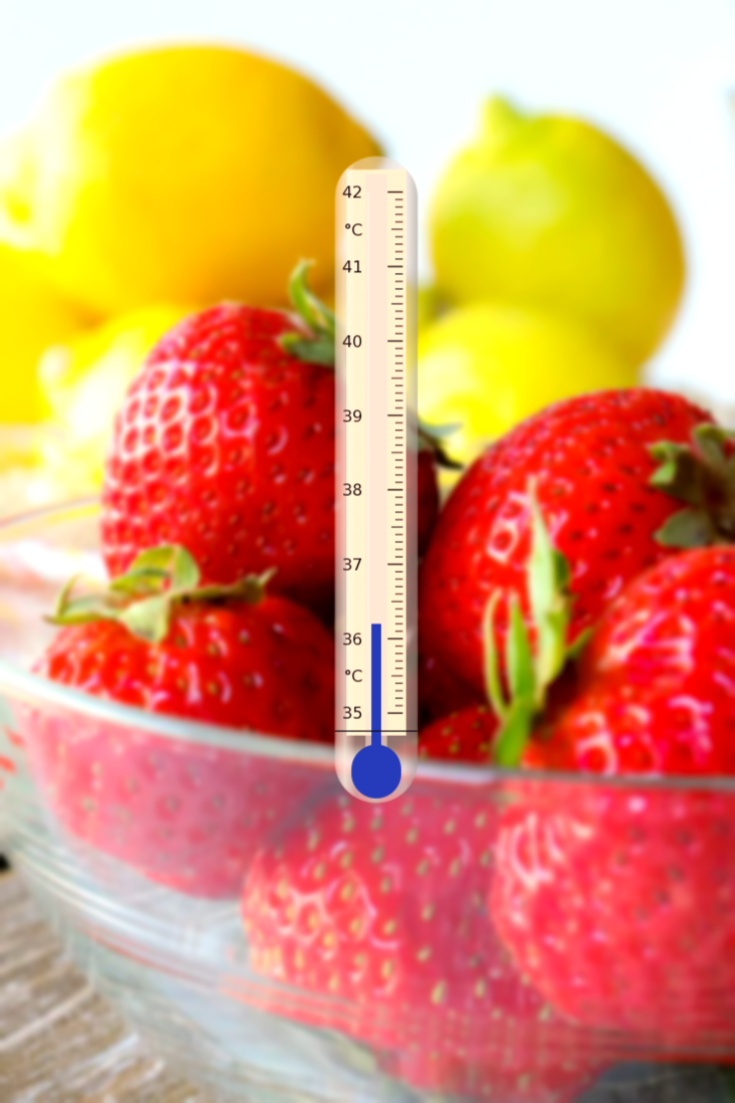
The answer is 36.2 (°C)
